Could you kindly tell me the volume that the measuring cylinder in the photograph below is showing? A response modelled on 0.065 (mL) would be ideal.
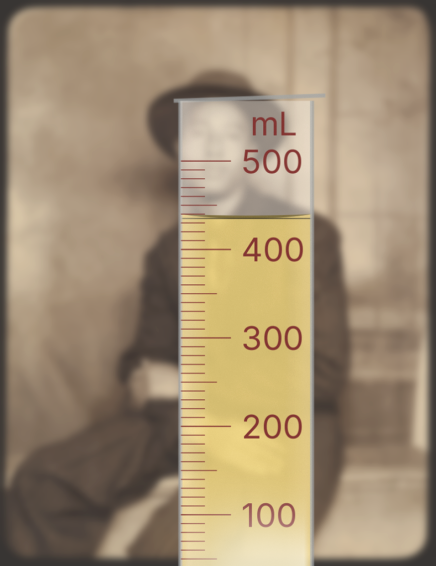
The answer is 435 (mL)
